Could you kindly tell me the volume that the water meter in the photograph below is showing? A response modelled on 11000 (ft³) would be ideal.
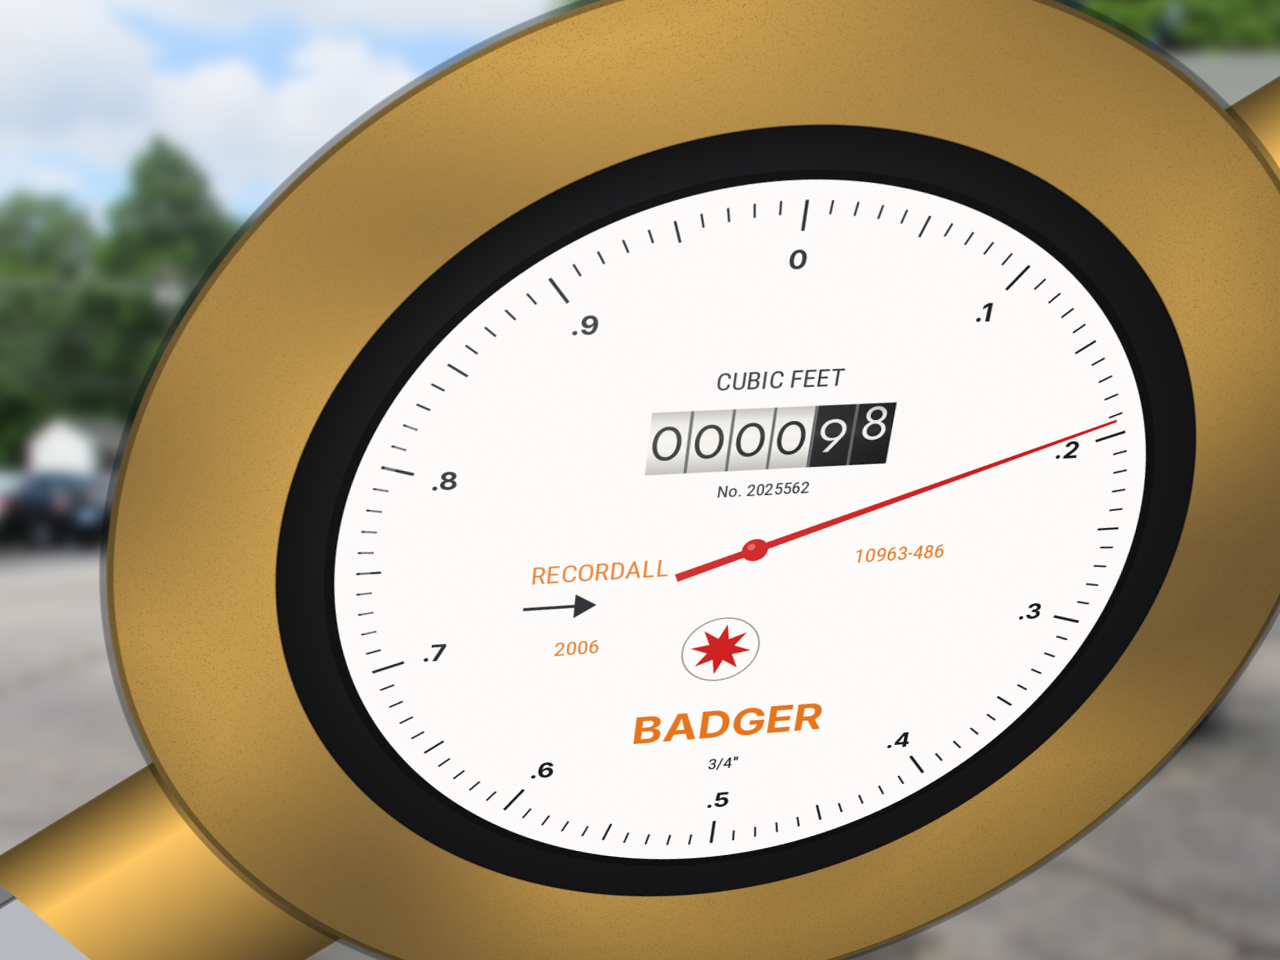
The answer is 98.19 (ft³)
